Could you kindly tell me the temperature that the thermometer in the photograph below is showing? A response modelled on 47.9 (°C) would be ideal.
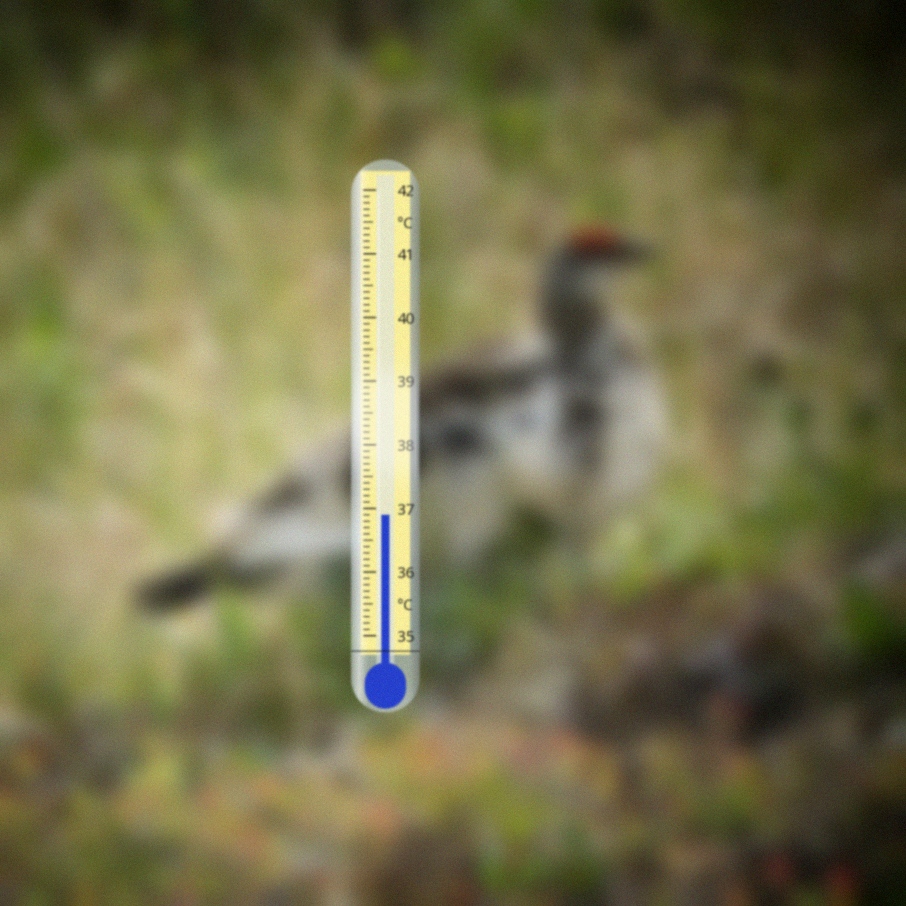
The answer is 36.9 (°C)
